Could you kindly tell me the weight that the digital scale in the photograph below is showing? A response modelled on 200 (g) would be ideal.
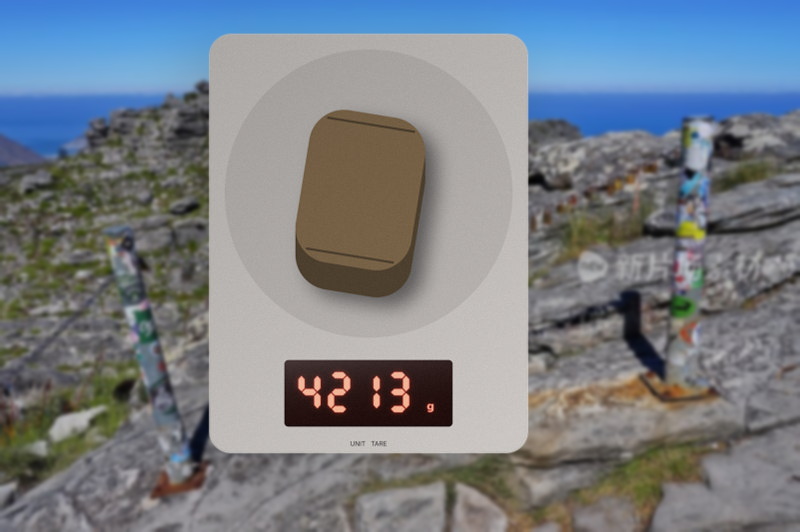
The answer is 4213 (g)
